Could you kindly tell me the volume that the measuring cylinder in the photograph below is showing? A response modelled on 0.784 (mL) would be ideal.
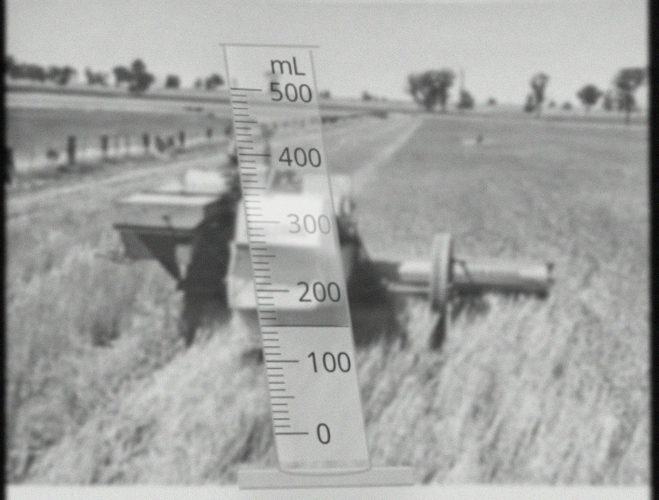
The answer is 150 (mL)
